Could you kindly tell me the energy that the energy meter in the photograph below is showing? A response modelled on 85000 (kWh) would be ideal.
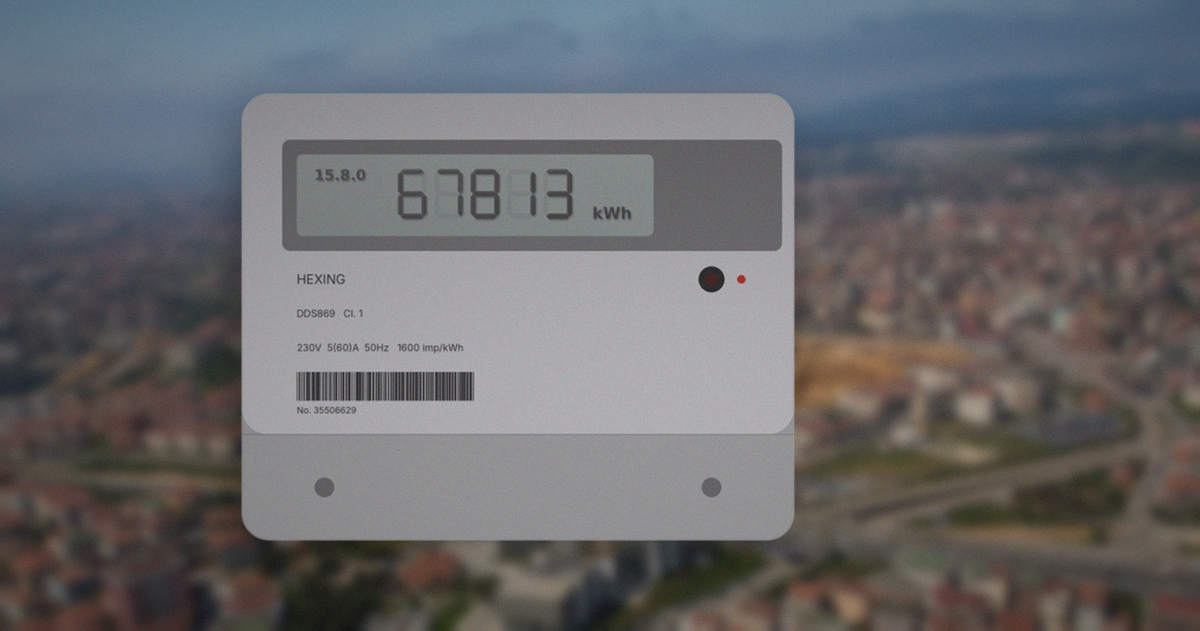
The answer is 67813 (kWh)
